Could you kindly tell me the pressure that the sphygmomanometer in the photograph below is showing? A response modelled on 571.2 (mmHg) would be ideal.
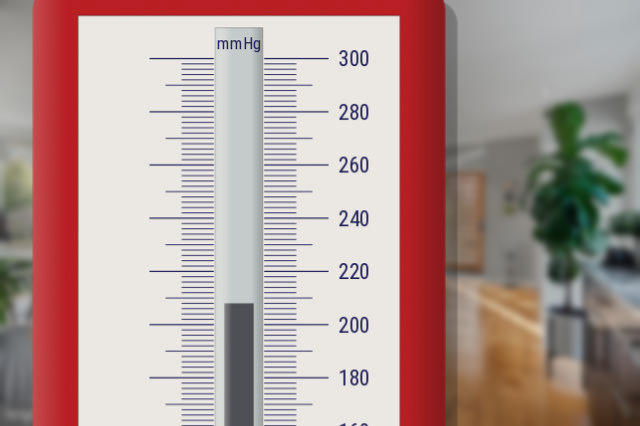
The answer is 208 (mmHg)
